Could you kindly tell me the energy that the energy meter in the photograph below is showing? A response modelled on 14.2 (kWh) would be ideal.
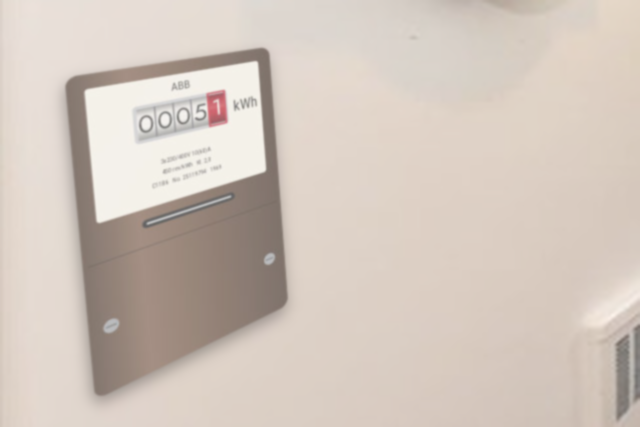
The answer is 5.1 (kWh)
